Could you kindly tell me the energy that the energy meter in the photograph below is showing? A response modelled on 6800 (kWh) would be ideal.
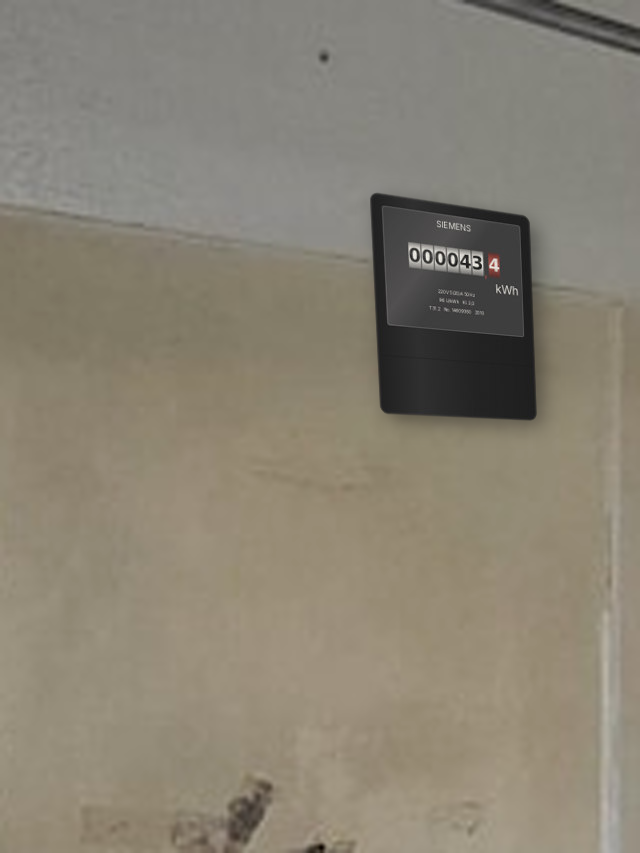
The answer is 43.4 (kWh)
